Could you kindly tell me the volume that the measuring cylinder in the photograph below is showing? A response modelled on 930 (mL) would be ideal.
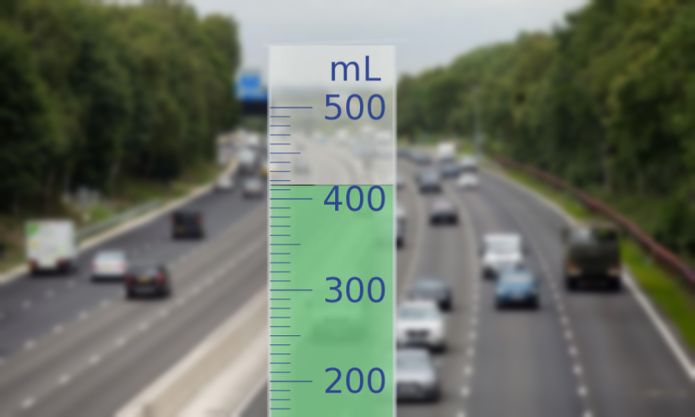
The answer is 415 (mL)
